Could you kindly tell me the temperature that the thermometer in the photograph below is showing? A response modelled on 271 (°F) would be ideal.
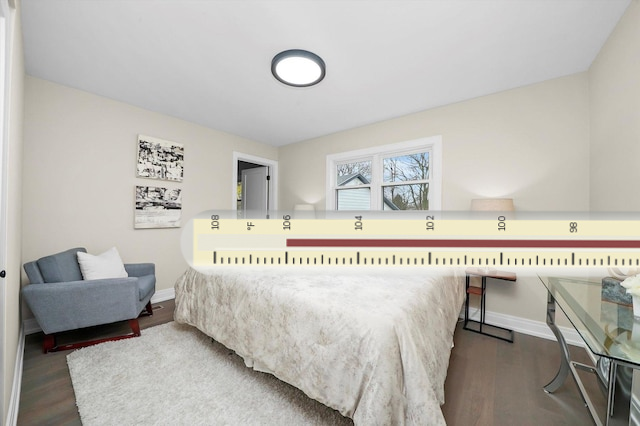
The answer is 106 (°F)
